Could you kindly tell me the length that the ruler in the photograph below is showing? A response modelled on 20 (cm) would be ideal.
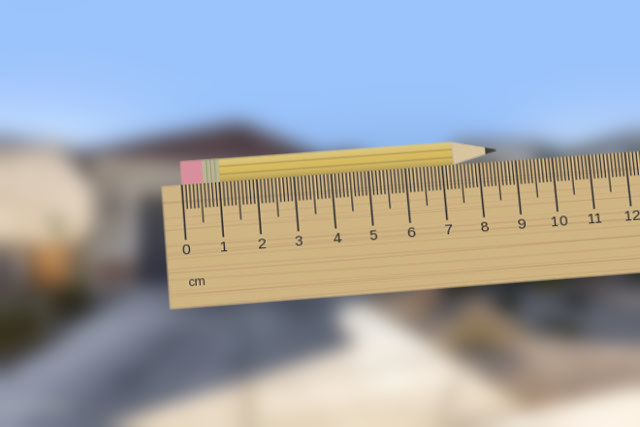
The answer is 8.5 (cm)
